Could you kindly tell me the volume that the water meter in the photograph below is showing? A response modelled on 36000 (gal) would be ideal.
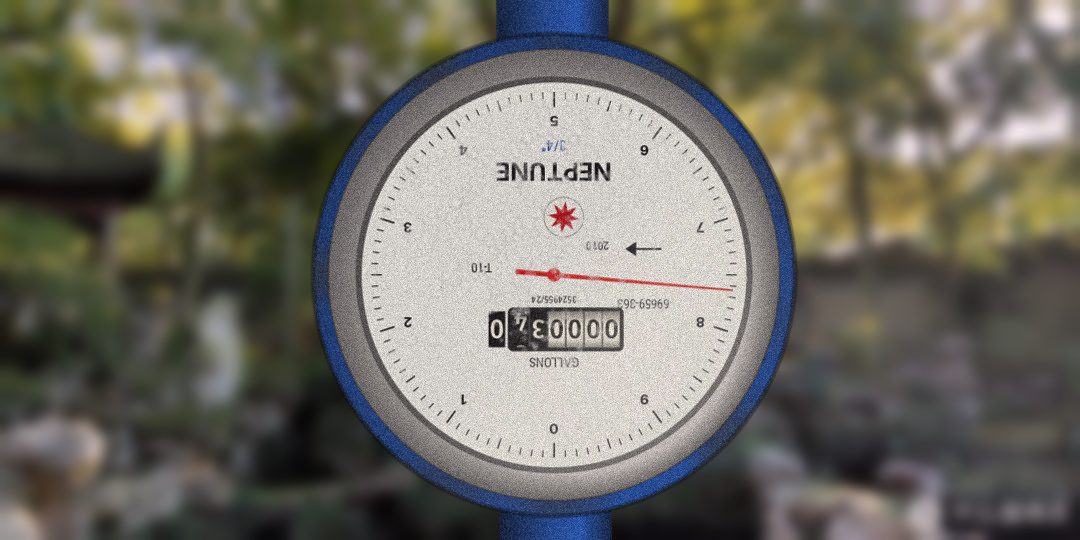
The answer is 337.6 (gal)
